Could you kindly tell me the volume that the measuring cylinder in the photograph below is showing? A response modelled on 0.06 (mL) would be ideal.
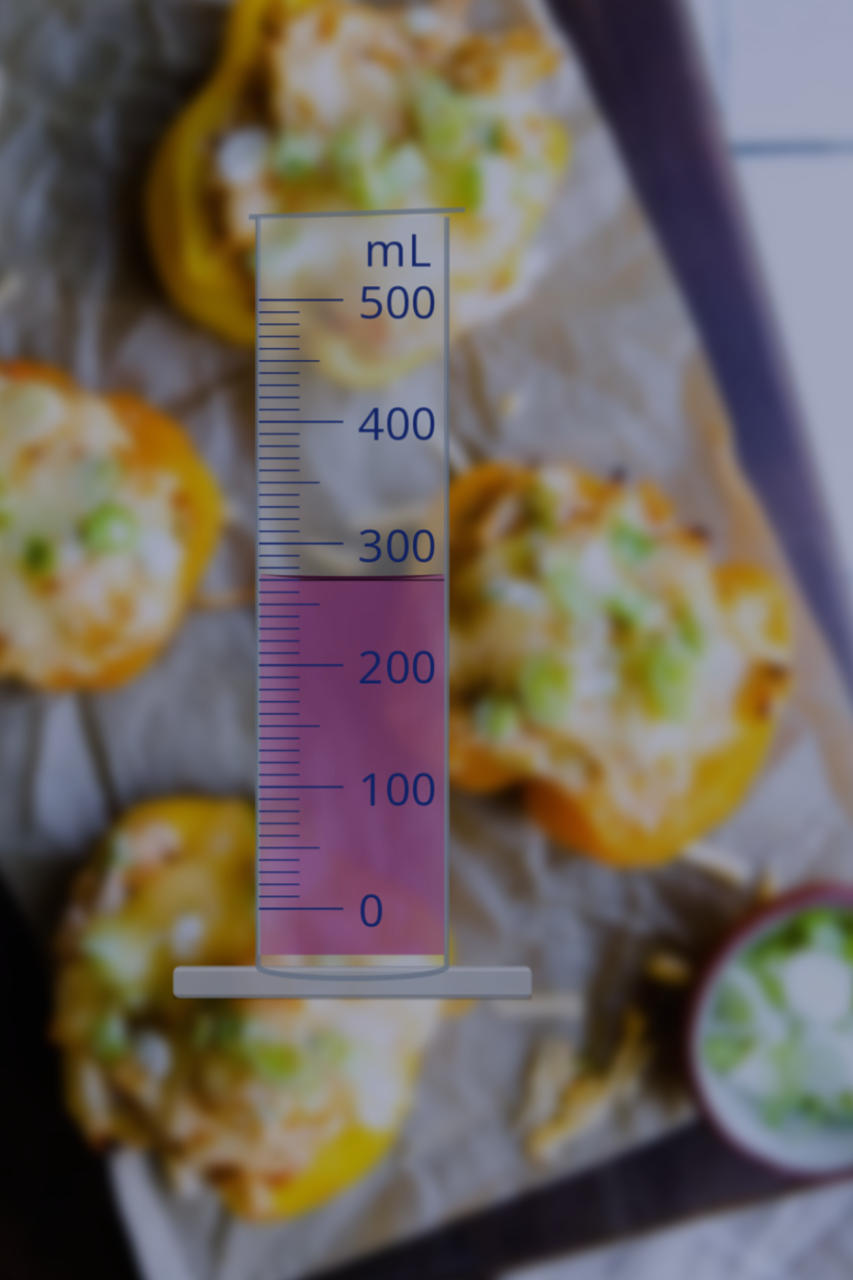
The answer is 270 (mL)
